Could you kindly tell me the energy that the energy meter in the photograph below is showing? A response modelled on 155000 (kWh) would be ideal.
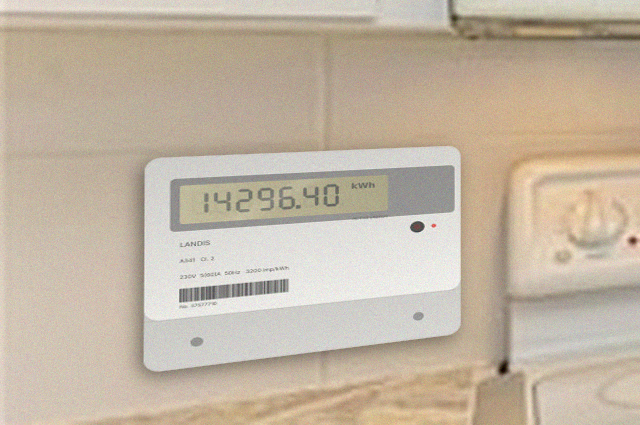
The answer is 14296.40 (kWh)
